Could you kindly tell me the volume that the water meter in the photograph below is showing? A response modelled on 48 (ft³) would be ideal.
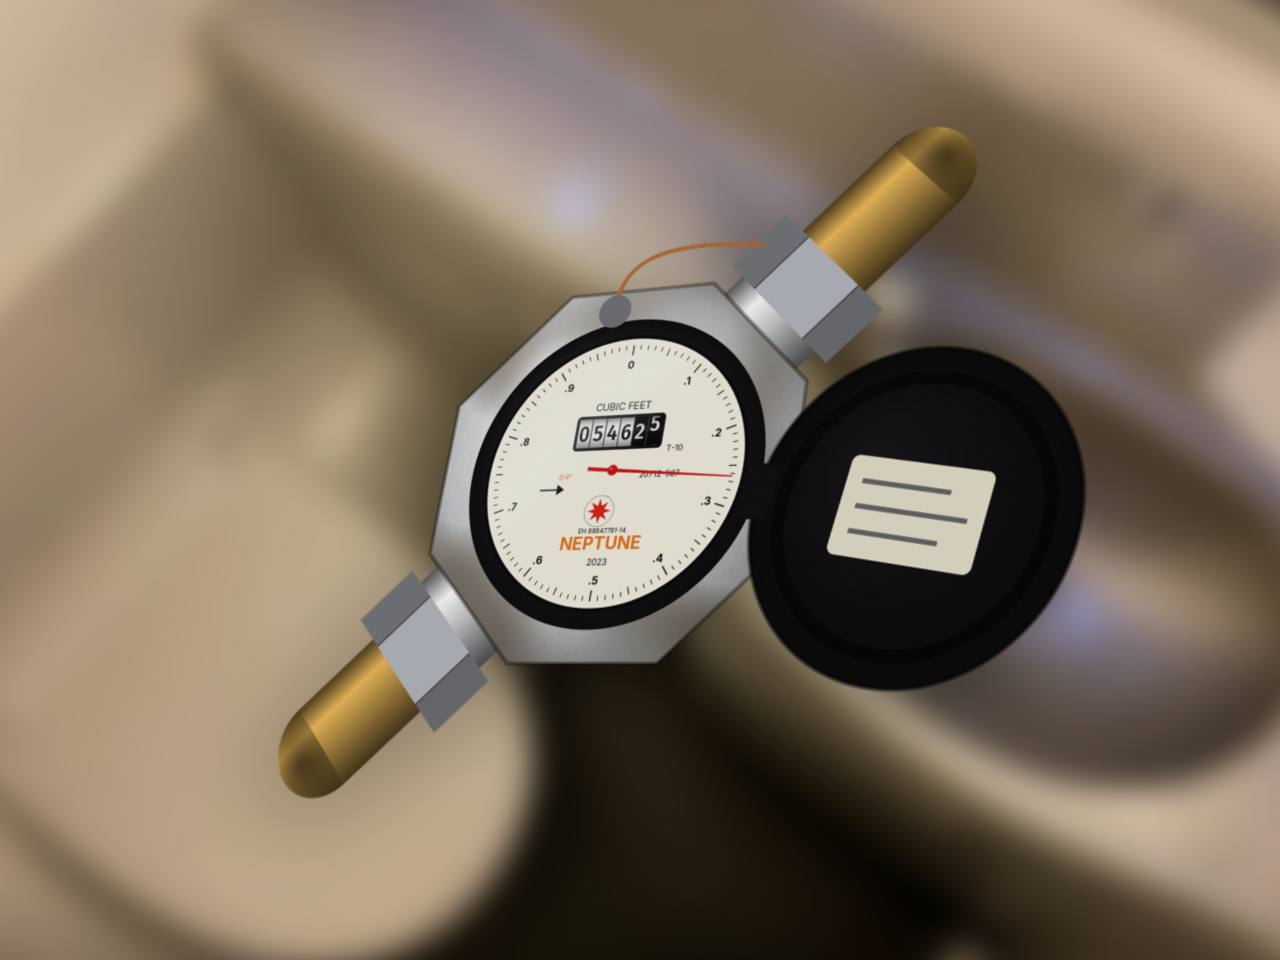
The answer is 54625.26 (ft³)
